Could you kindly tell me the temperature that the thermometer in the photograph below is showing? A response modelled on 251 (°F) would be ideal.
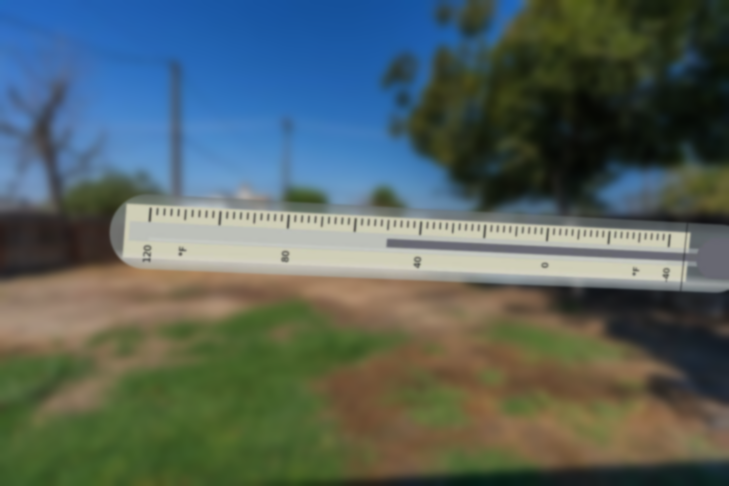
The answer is 50 (°F)
